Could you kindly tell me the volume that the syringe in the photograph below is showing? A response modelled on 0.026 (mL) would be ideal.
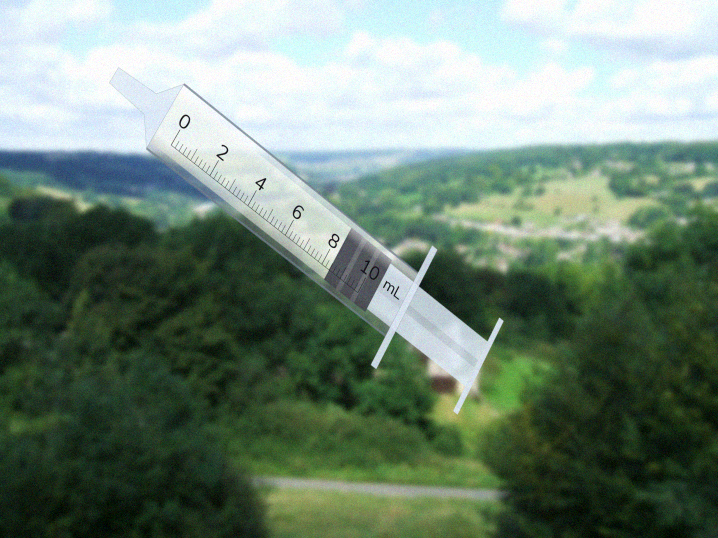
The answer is 8.4 (mL)
